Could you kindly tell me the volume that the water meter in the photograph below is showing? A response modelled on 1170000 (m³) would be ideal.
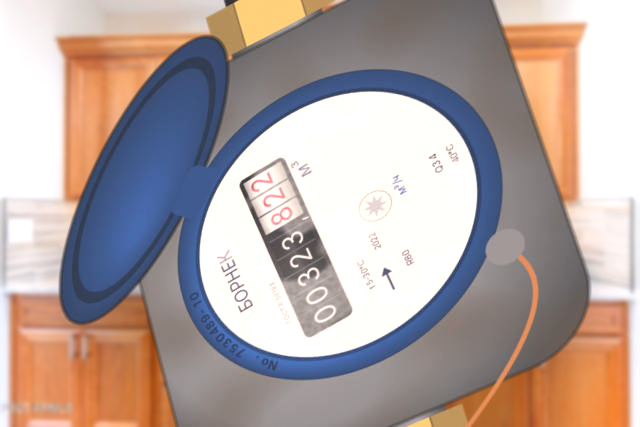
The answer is 323.822 (m³)
